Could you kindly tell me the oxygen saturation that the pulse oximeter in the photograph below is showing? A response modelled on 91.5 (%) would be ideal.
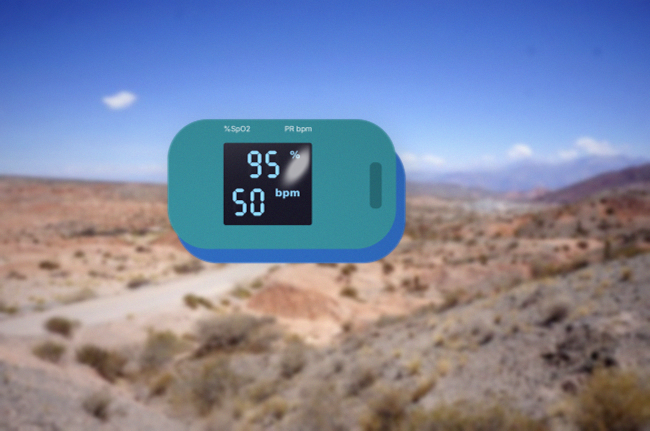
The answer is 95 (%)
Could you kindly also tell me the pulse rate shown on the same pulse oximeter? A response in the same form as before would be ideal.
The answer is 50 (bpm)
